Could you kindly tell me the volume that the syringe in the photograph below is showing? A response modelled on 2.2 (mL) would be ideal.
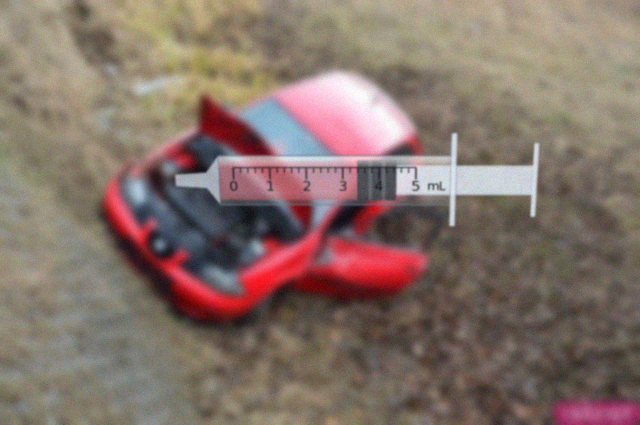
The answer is 3.4 (mL)
